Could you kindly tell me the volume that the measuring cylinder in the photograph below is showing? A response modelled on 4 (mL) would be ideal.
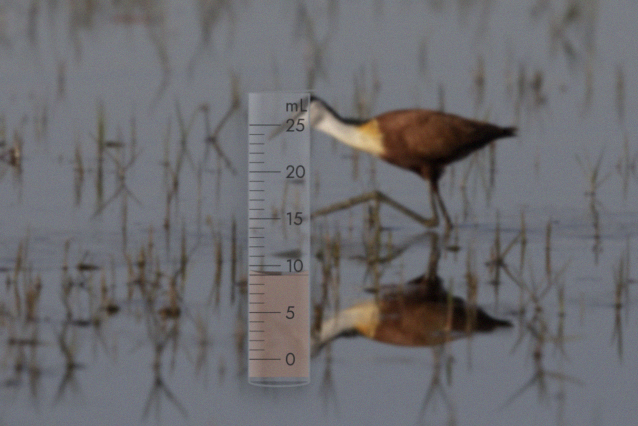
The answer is 9 (mL)
